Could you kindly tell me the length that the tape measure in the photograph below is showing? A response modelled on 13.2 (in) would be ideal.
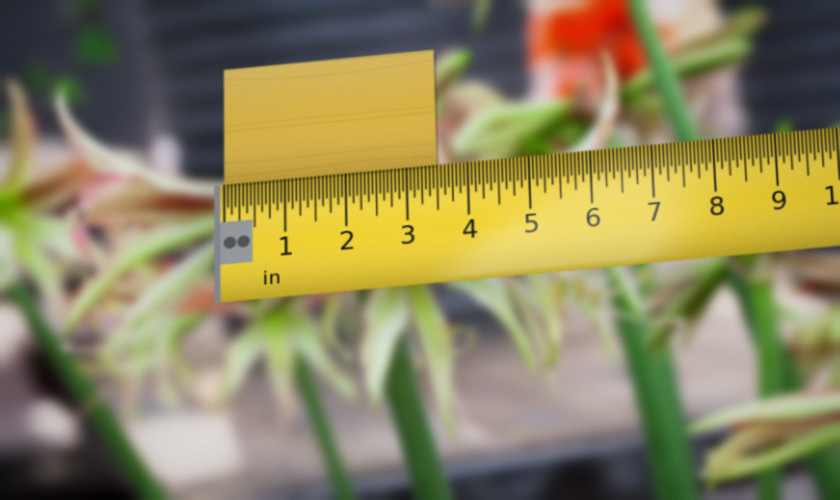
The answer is 3.5 (in)
